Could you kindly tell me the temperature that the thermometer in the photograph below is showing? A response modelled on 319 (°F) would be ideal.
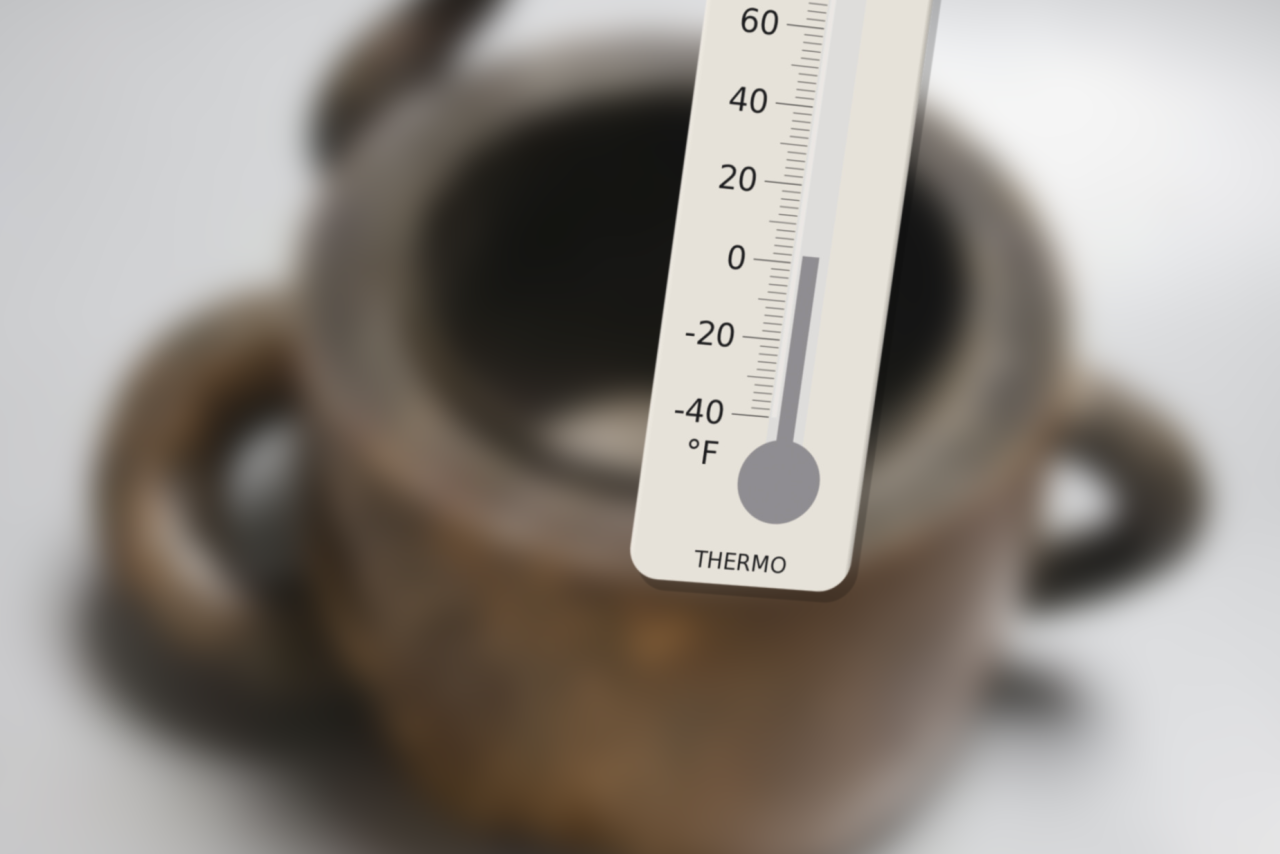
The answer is 2 (°F)
